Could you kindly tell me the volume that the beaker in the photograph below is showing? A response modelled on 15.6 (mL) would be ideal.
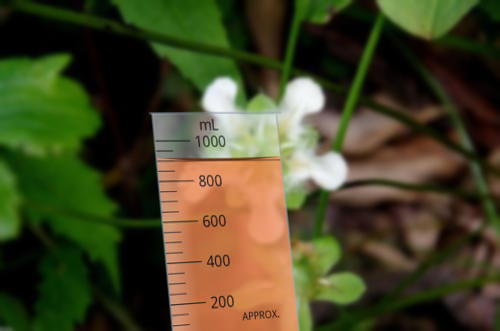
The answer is 900 (mL)
